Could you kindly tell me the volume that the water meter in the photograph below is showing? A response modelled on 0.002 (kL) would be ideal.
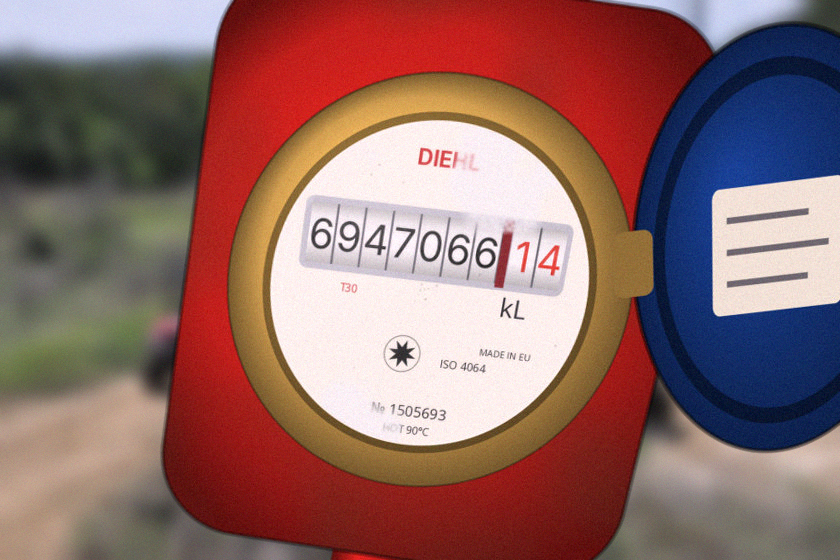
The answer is 6947066.14 (kL)
